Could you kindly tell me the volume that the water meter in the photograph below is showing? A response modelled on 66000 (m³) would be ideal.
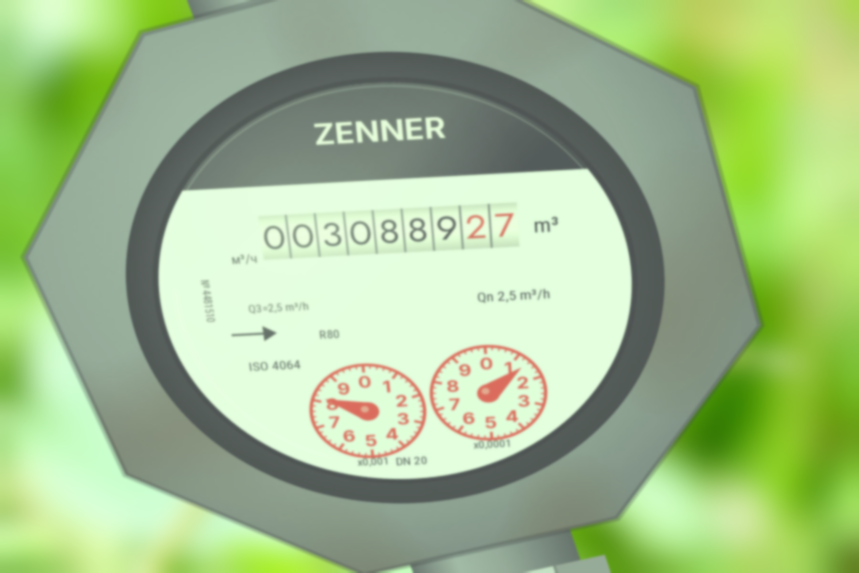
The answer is 30889.2781 (m³)
